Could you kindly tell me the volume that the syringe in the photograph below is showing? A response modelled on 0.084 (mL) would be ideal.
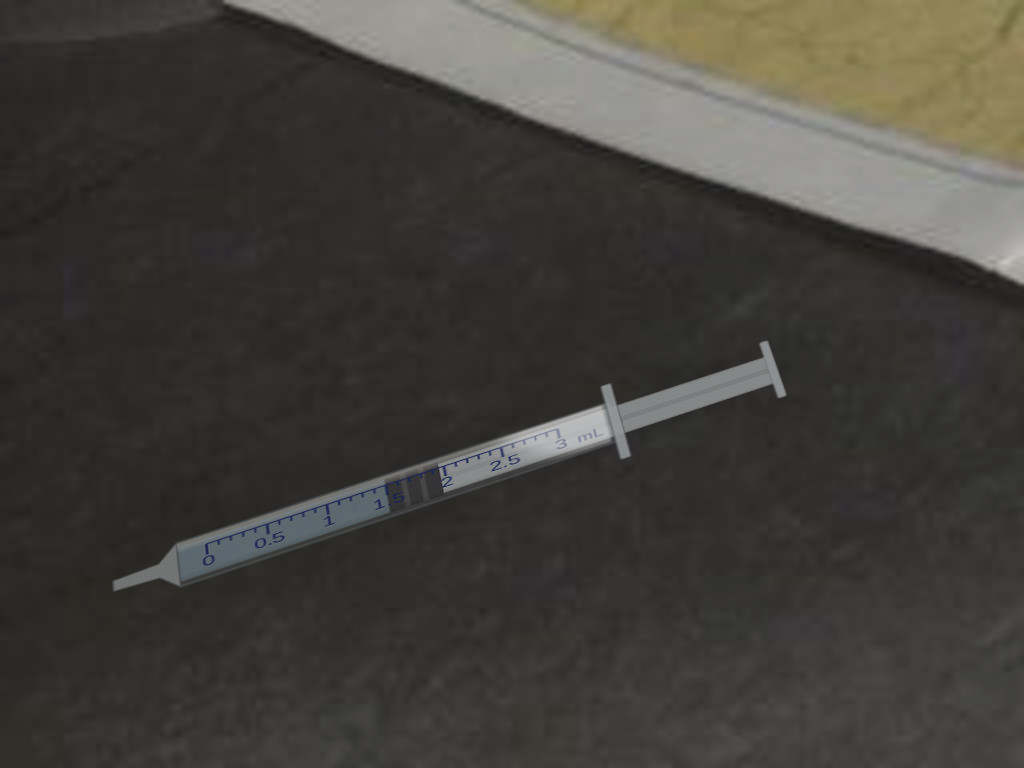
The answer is 1.5 (mL)
